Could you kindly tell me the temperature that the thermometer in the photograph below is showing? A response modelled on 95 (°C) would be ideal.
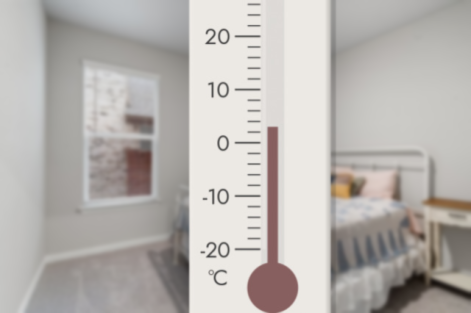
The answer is 3 (°C)
